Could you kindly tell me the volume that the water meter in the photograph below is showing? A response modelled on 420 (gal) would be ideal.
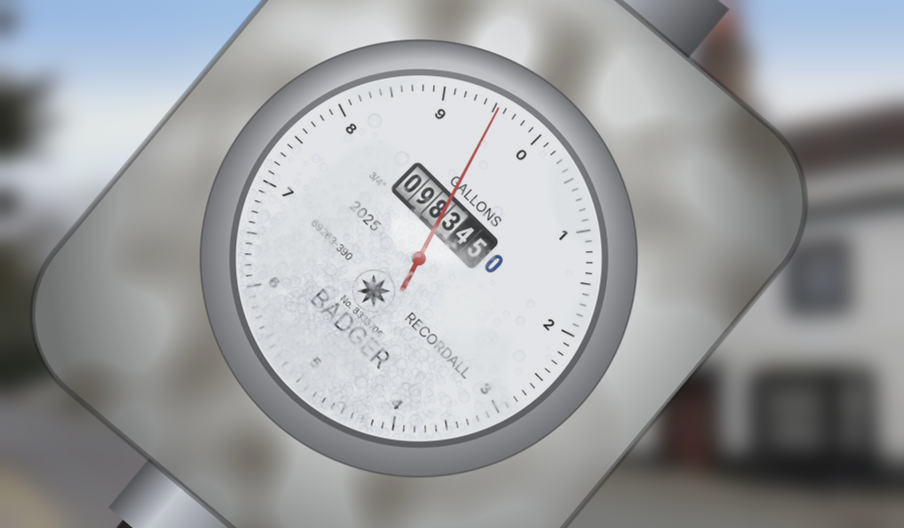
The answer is 983449.5 (gal)
